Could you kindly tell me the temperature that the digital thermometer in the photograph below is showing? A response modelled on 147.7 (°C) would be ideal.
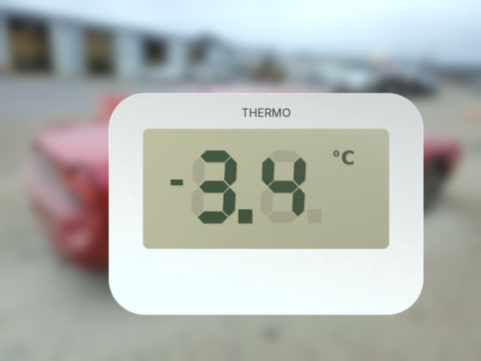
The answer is -3.4 (°C)
